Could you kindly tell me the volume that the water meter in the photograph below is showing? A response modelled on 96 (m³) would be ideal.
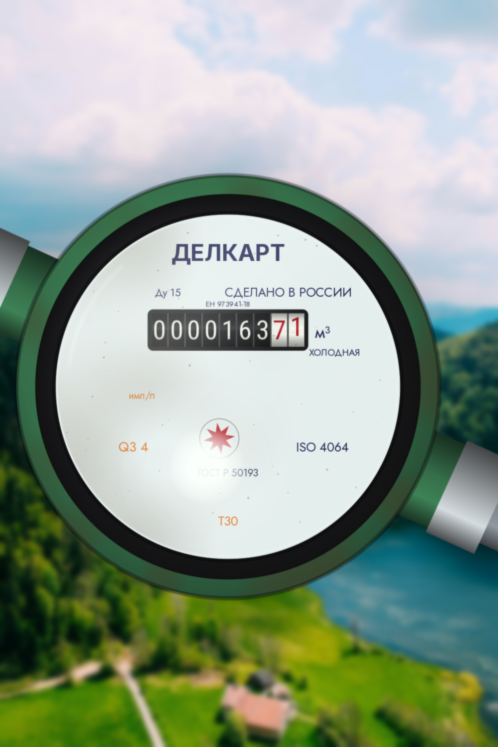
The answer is 163.71 (m³)
